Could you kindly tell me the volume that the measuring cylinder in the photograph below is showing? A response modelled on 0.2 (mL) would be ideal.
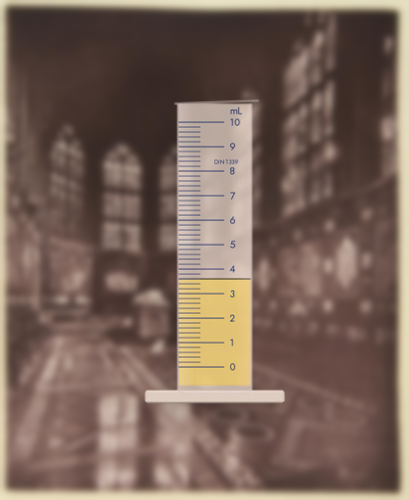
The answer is 3.6 (mL)
